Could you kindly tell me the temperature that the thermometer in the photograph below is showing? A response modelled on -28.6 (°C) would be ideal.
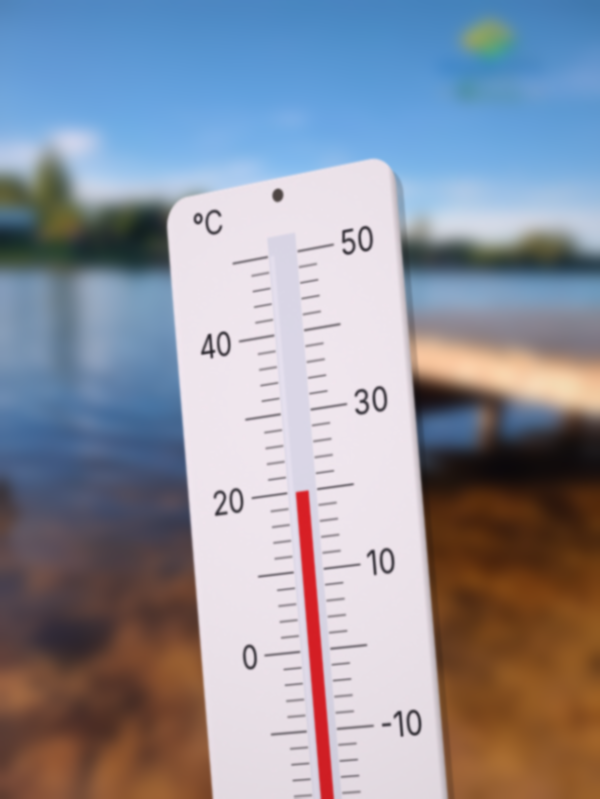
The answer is 20 (°C)
